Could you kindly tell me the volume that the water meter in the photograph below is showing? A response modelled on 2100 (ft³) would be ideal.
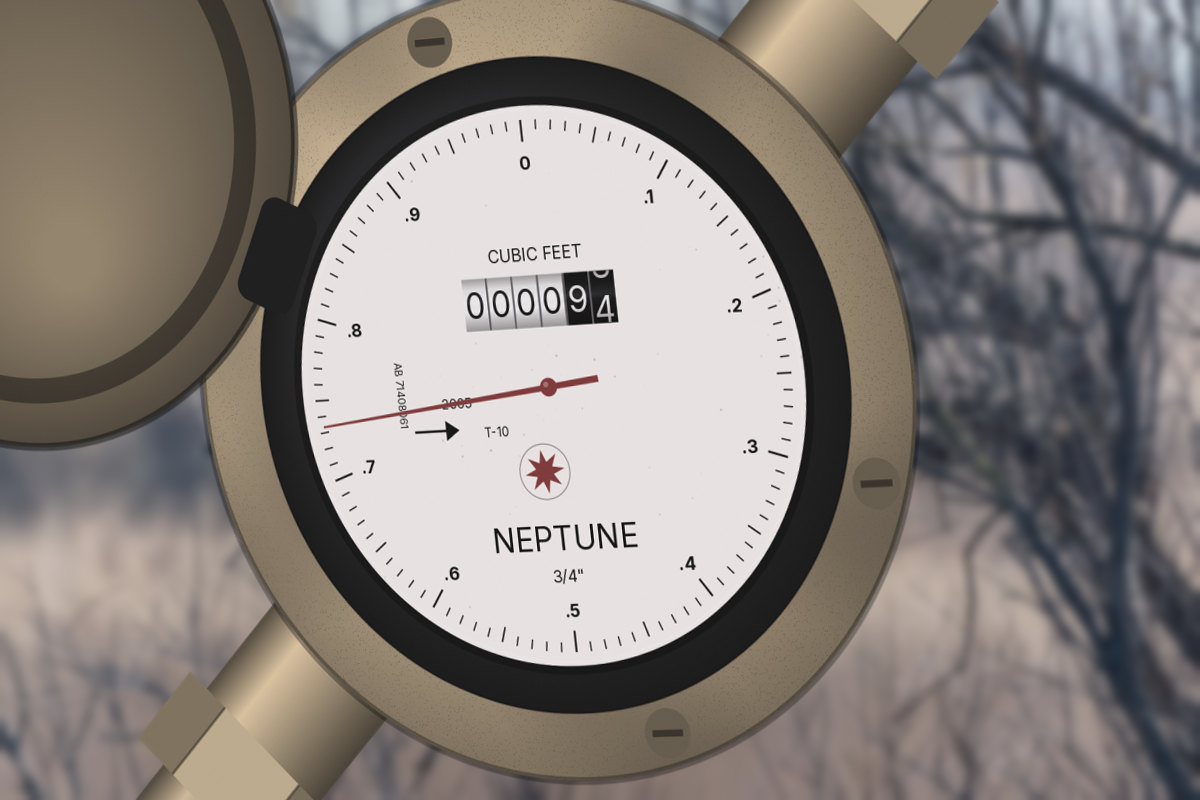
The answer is 93.73 (ft³)
